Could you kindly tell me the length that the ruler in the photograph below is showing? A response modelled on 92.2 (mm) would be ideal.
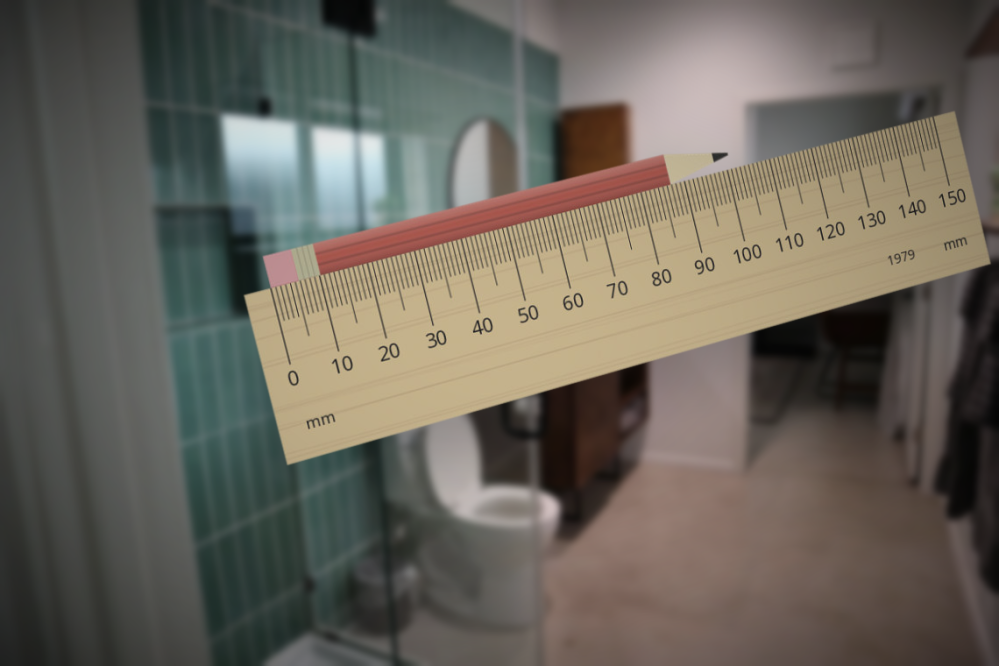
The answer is 101 (mm)
